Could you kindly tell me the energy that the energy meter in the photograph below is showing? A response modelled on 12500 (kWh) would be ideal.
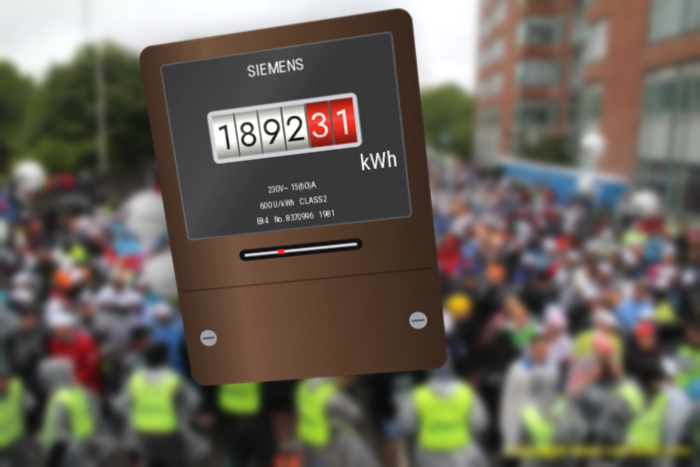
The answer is 1892.31 (kWh)
